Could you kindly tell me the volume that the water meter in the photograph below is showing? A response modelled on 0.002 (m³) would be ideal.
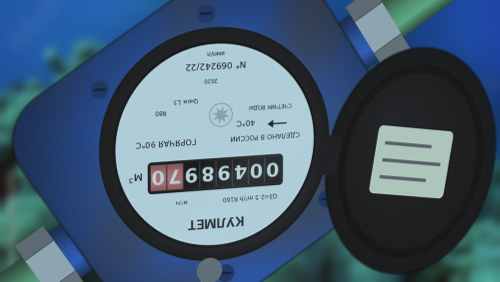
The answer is 4989.70 (m³)
